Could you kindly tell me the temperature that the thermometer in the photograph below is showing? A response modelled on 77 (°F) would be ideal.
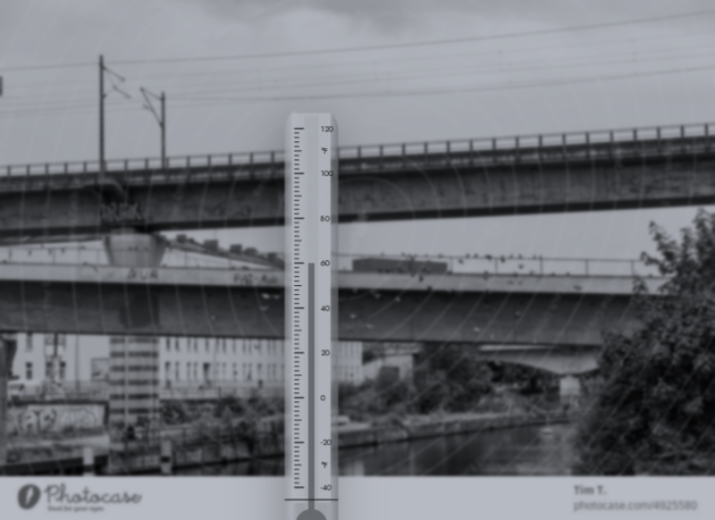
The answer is 60 (°F)
